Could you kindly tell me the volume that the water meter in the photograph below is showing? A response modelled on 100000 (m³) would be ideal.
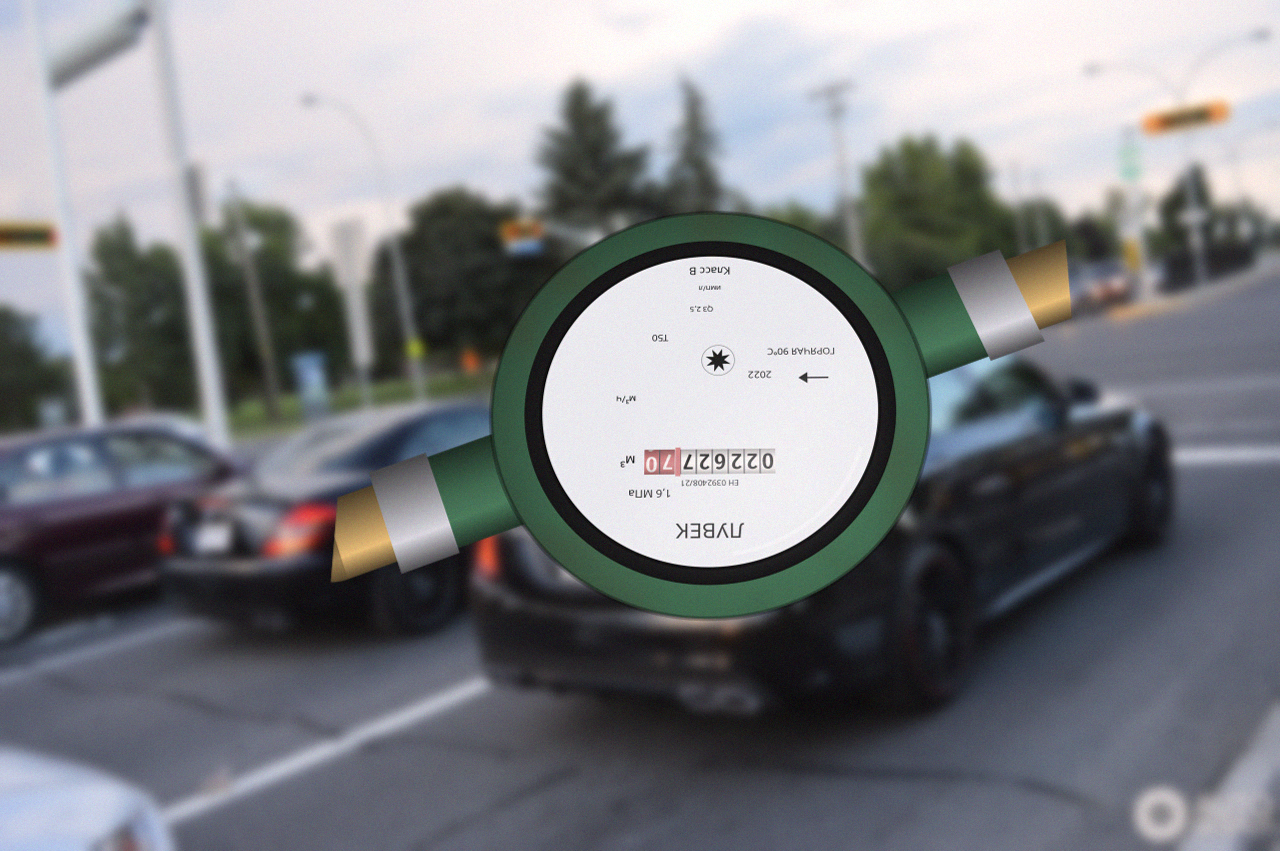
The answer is 22627.70 (m³)
